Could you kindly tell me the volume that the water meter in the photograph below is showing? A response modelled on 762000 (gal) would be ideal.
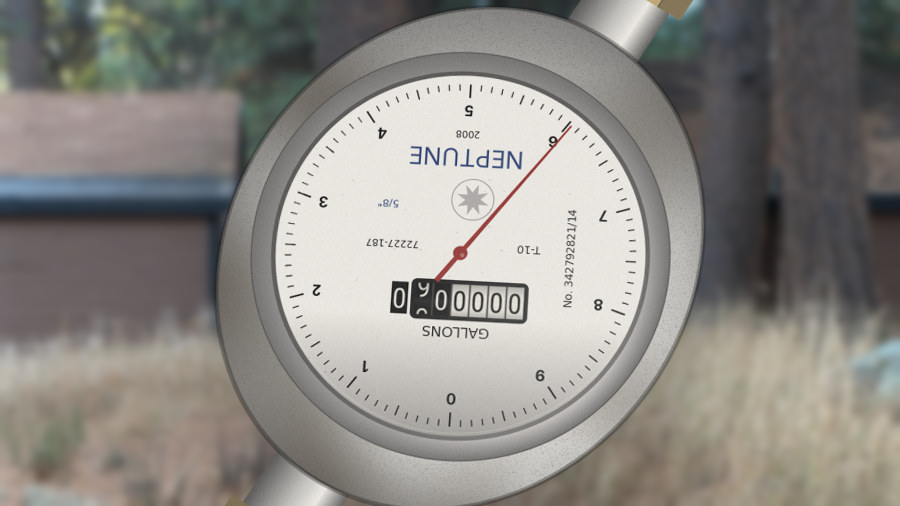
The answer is 56.0 (gal)
